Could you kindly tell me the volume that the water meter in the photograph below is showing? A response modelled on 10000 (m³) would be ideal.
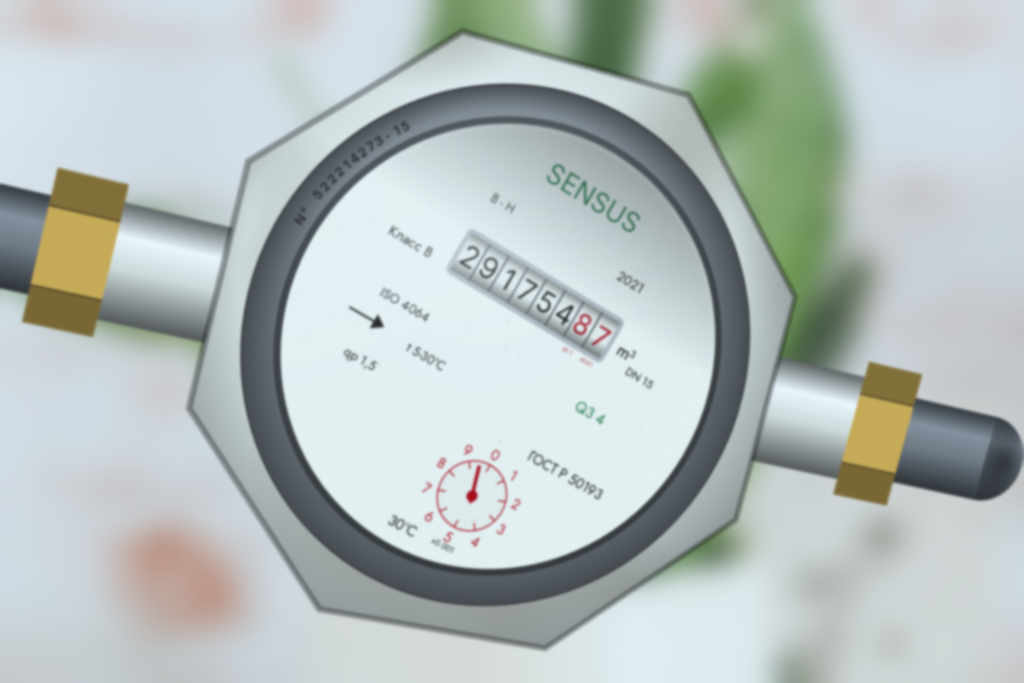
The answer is 291754.869 (m³)
